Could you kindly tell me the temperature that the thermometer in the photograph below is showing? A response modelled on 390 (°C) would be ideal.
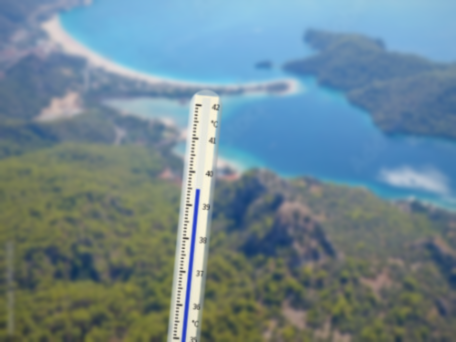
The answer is 39.5 (°C)
